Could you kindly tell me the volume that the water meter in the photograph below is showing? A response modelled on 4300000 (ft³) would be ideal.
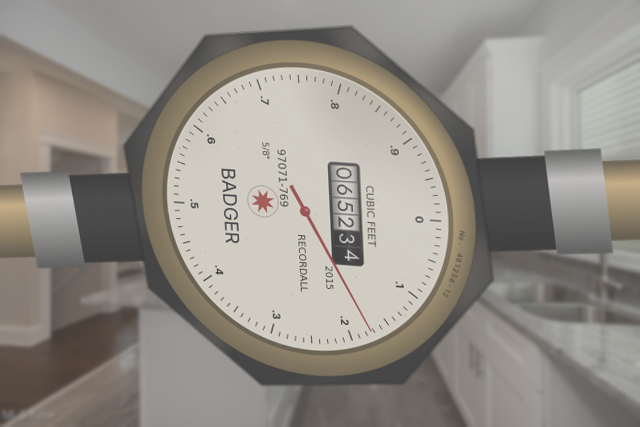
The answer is 65234.17 (ft³)
